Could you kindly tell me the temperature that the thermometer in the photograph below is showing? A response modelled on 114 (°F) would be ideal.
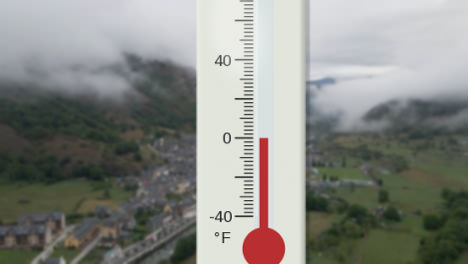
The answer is 0 (°F)
